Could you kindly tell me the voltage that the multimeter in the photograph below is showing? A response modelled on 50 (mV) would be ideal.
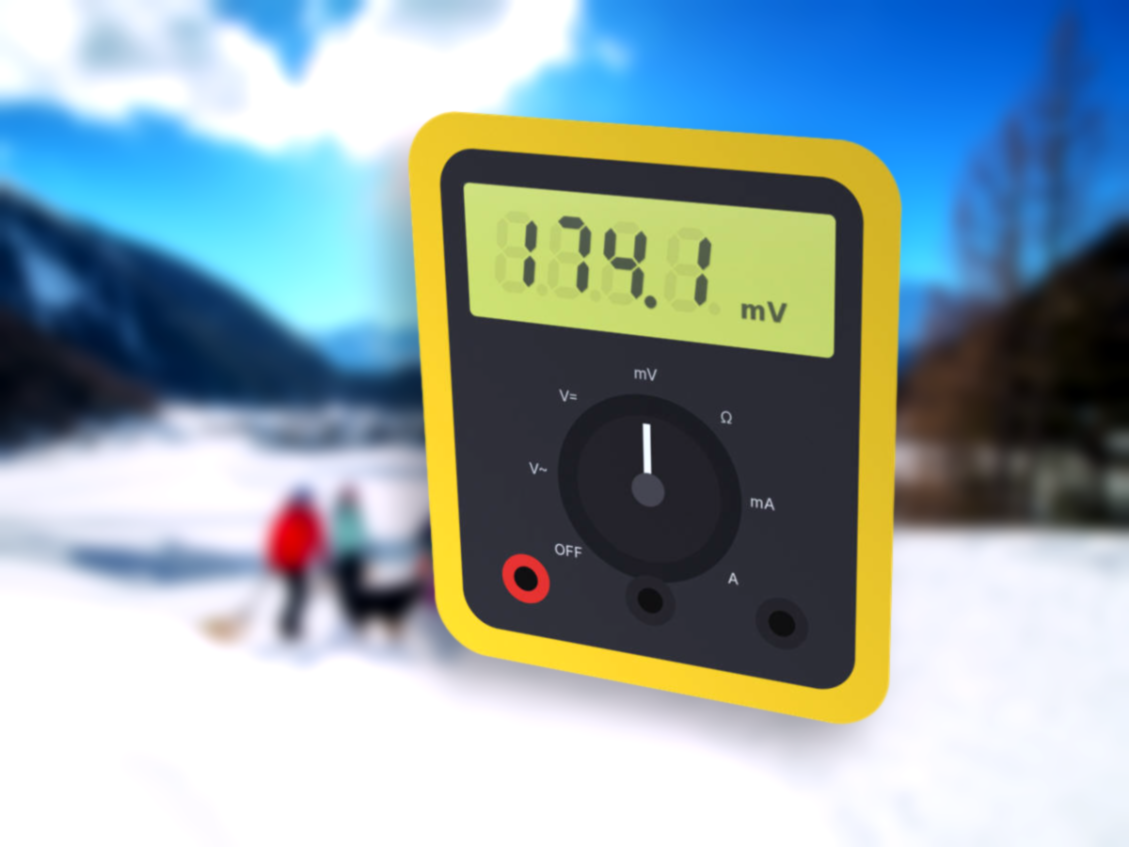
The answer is 174.1 (mV)
